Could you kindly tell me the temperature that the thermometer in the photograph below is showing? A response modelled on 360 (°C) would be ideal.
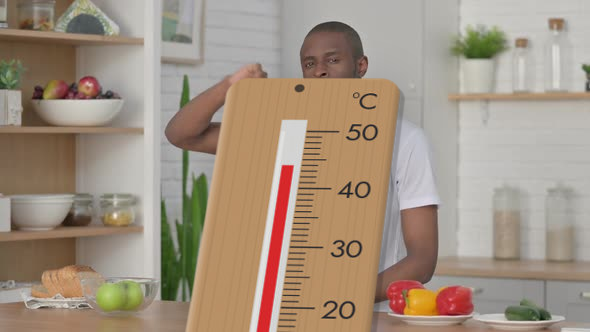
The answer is 44 (°C)
